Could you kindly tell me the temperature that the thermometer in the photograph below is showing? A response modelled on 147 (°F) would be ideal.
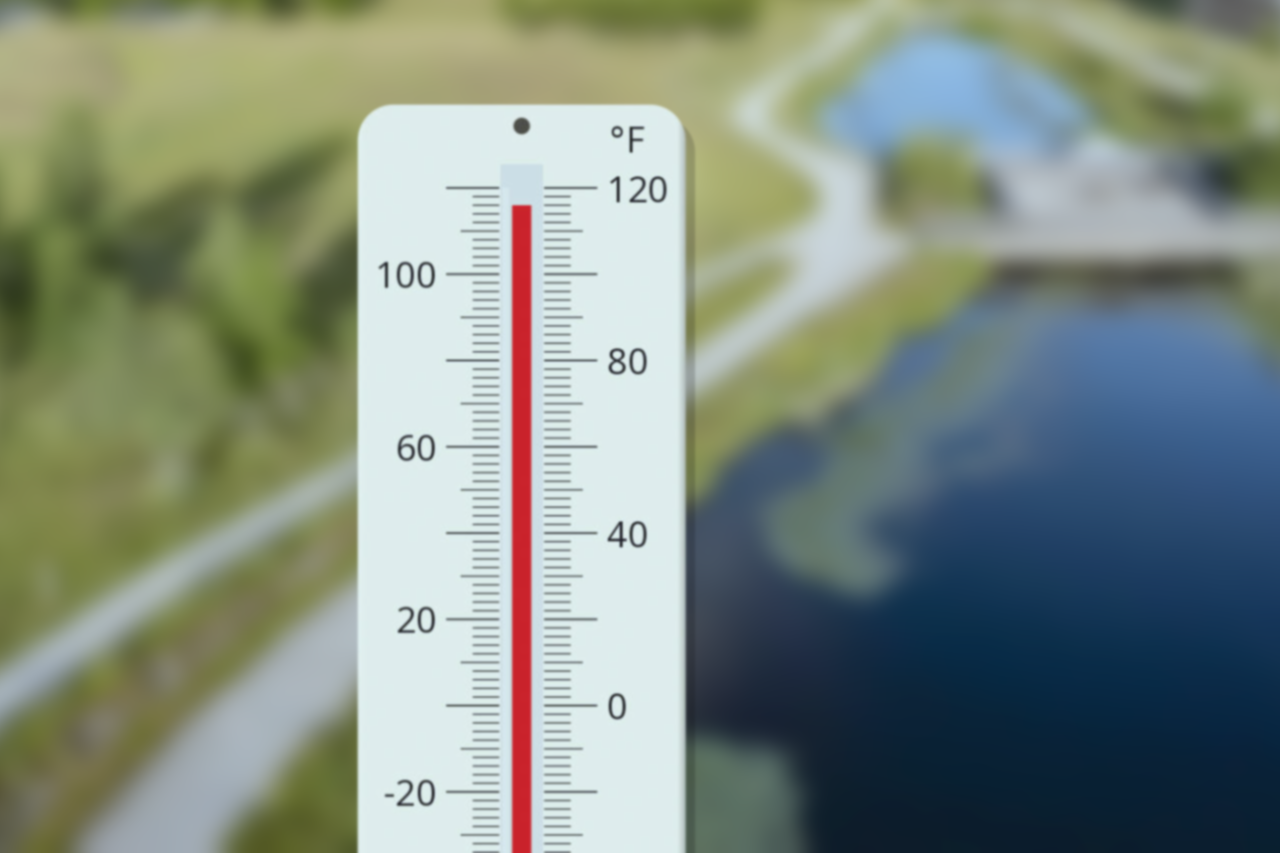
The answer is 116 (°F)
